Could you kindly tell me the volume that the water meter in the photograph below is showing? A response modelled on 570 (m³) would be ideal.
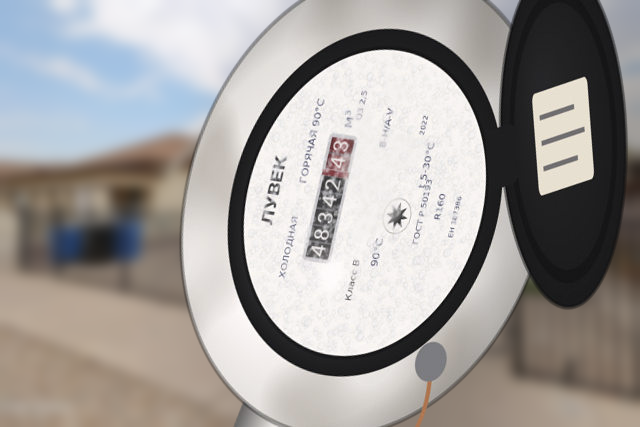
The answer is 48342.43 (m³)
